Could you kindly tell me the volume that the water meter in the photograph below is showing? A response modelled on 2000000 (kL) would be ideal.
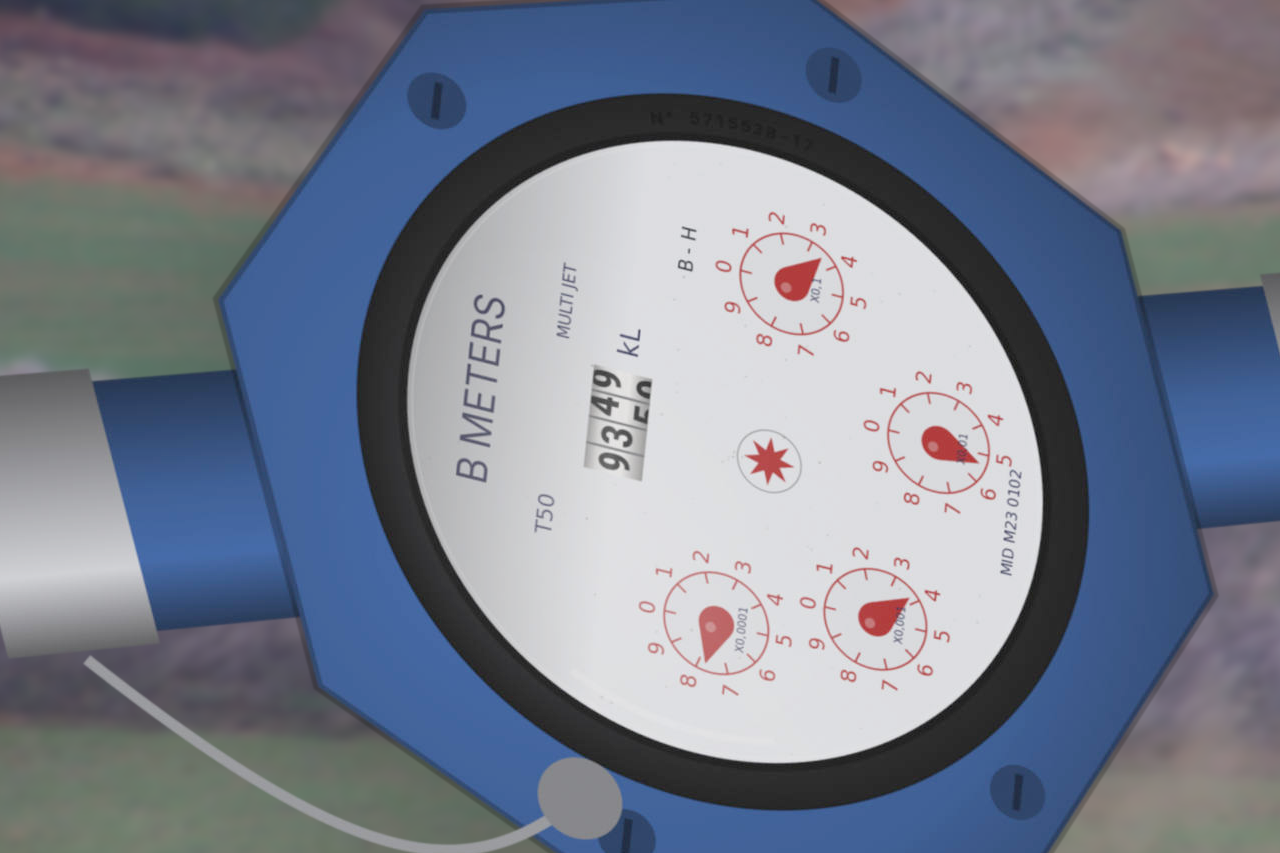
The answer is 9349.3537 (kL)
